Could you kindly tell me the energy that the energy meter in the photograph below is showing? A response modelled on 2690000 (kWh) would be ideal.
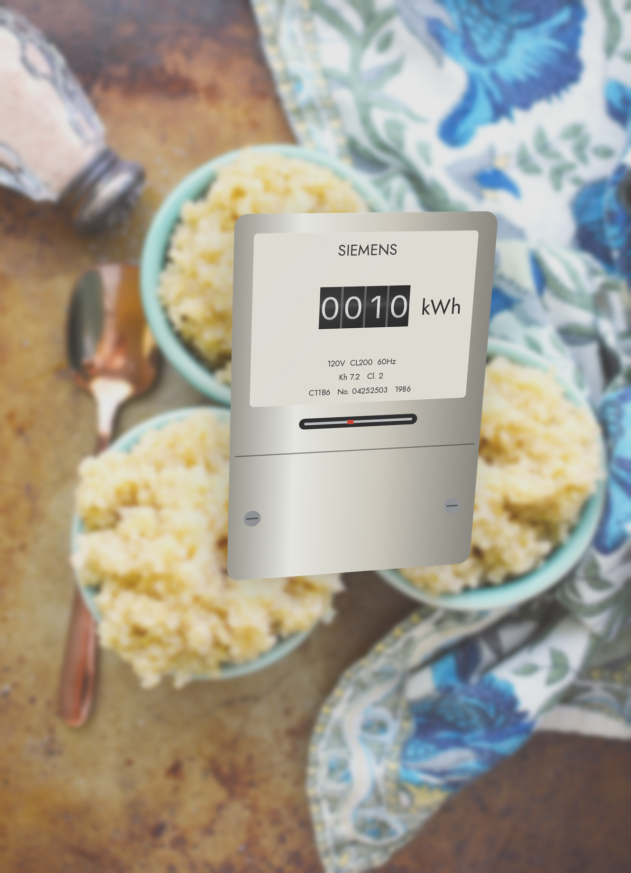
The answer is 10 (kWh)
